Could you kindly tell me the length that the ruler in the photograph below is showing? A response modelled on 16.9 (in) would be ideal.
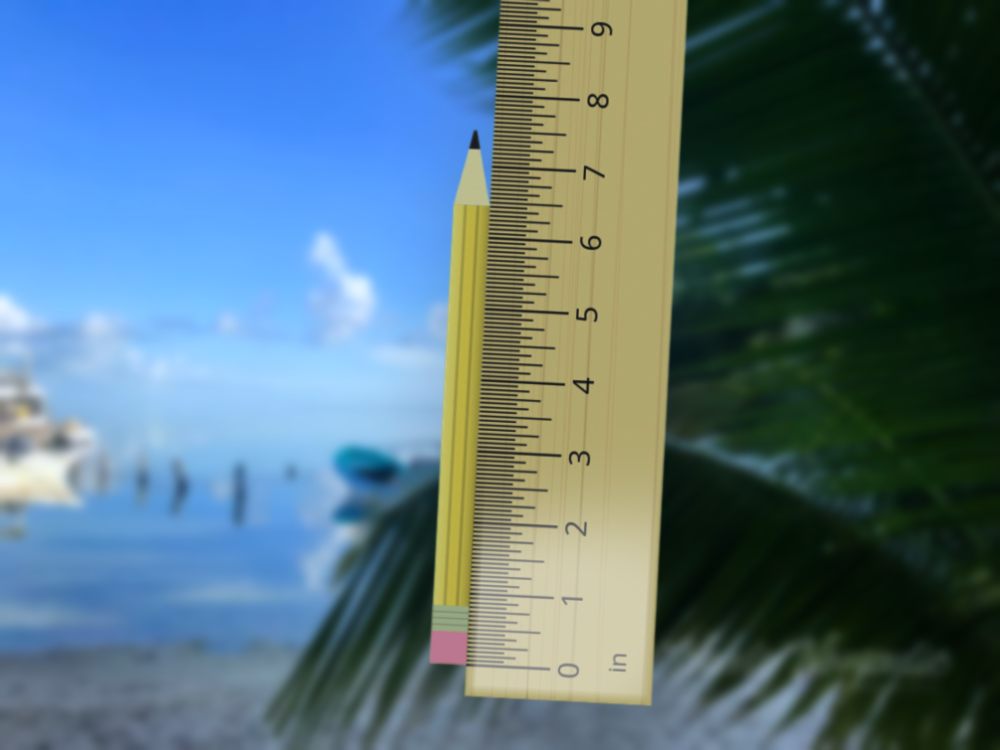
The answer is 7.5 (in)
